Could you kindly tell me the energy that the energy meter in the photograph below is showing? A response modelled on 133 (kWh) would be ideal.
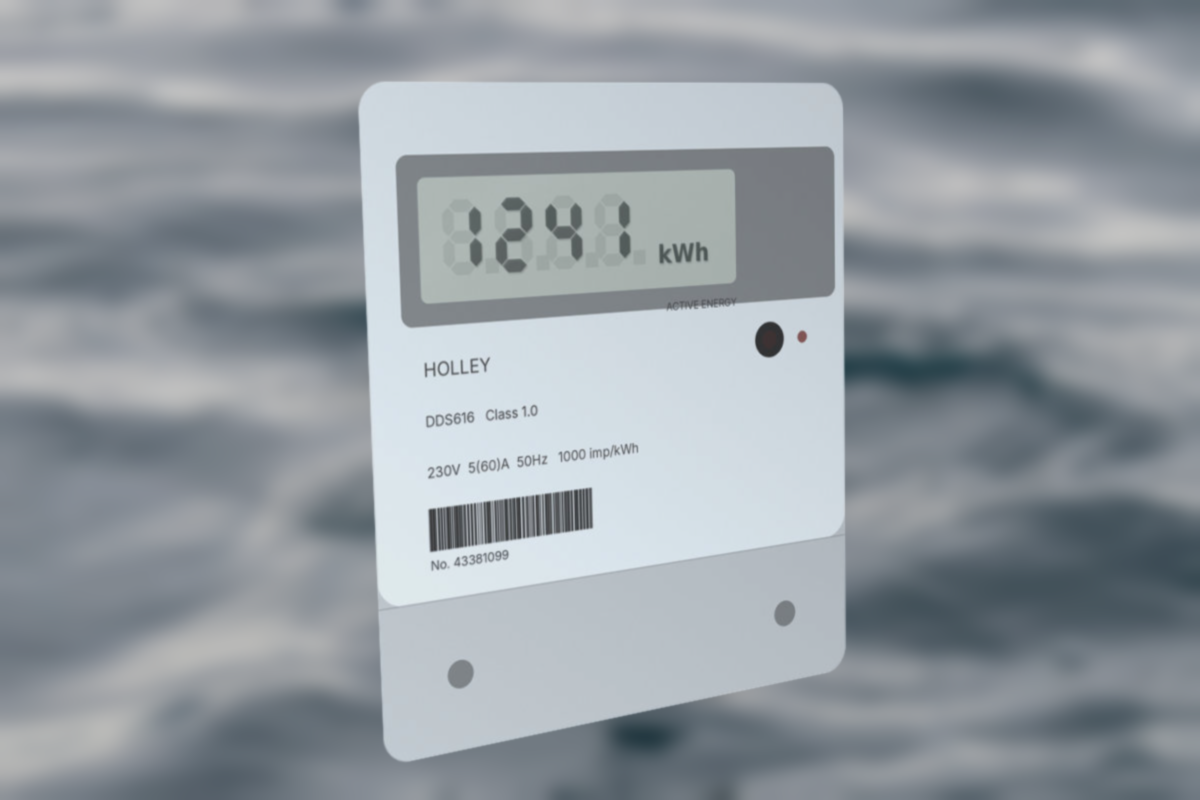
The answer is 1241 (kWh)
